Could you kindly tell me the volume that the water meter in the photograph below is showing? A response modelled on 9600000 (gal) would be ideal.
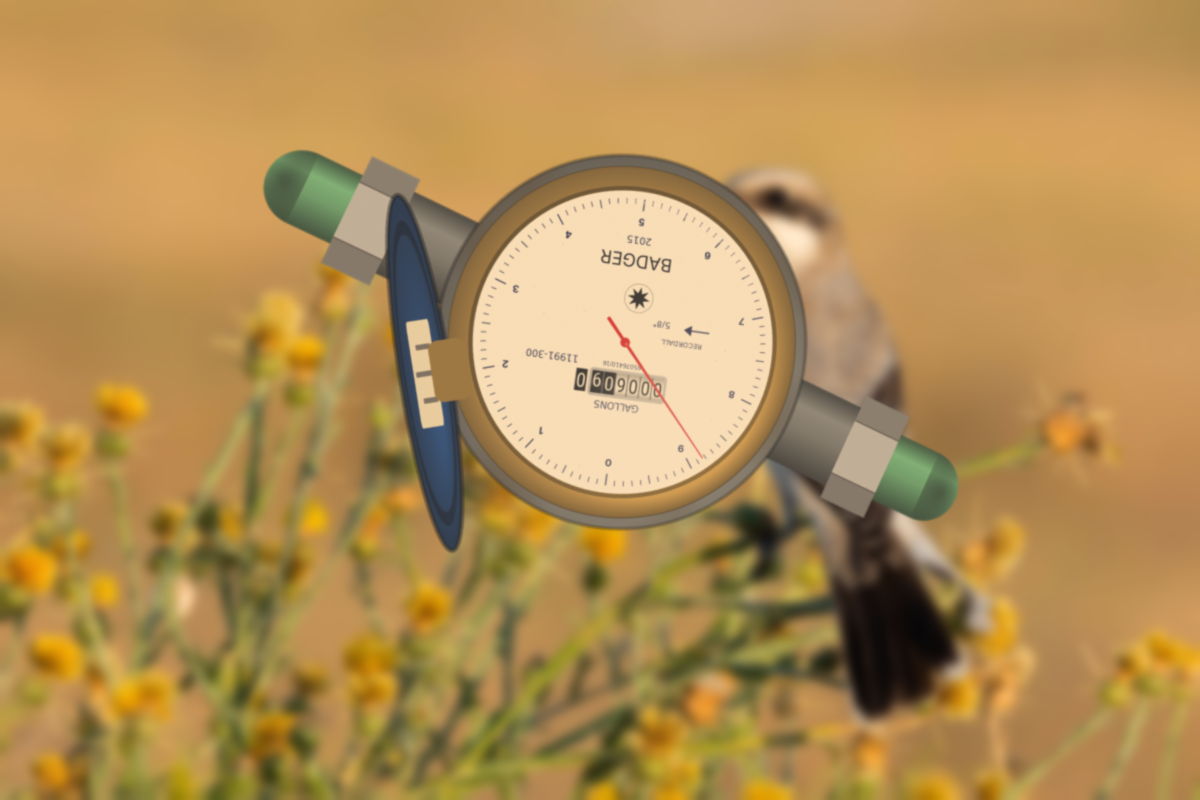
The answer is 6088.8 (gal)
